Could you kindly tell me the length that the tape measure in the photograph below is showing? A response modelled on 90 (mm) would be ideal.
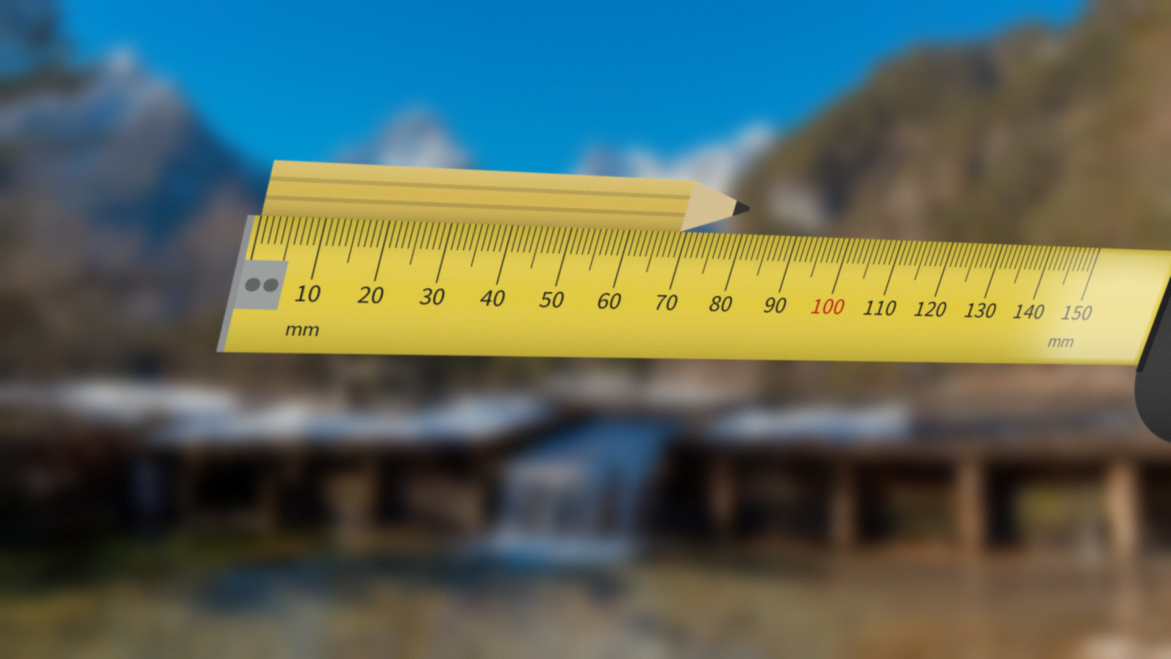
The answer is 80 (mm)
